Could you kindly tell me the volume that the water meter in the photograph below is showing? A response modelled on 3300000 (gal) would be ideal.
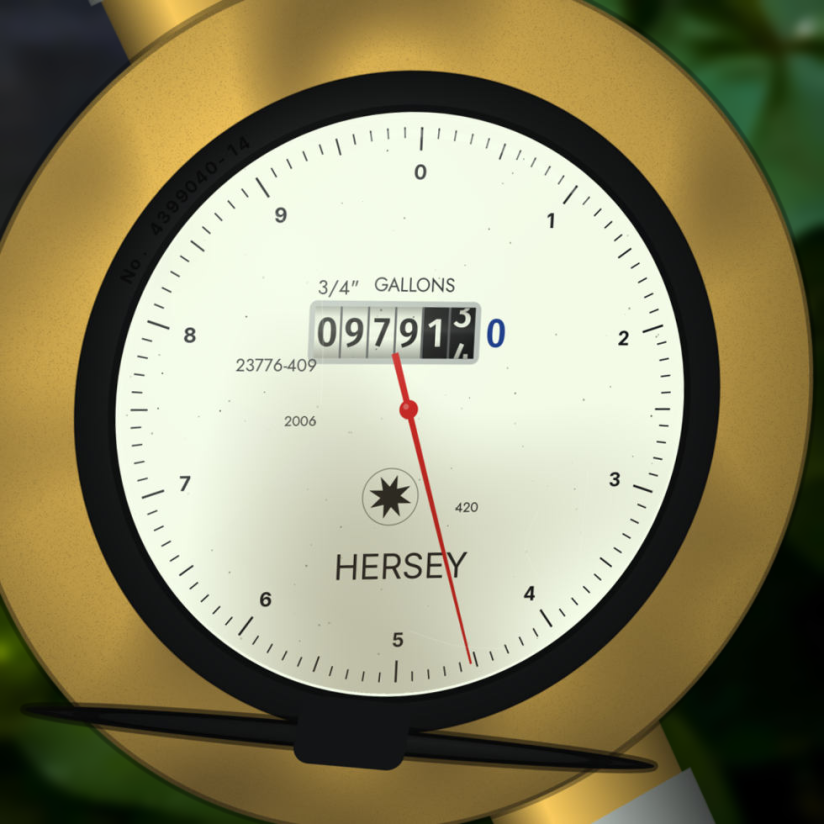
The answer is 979134.5 (gal)
